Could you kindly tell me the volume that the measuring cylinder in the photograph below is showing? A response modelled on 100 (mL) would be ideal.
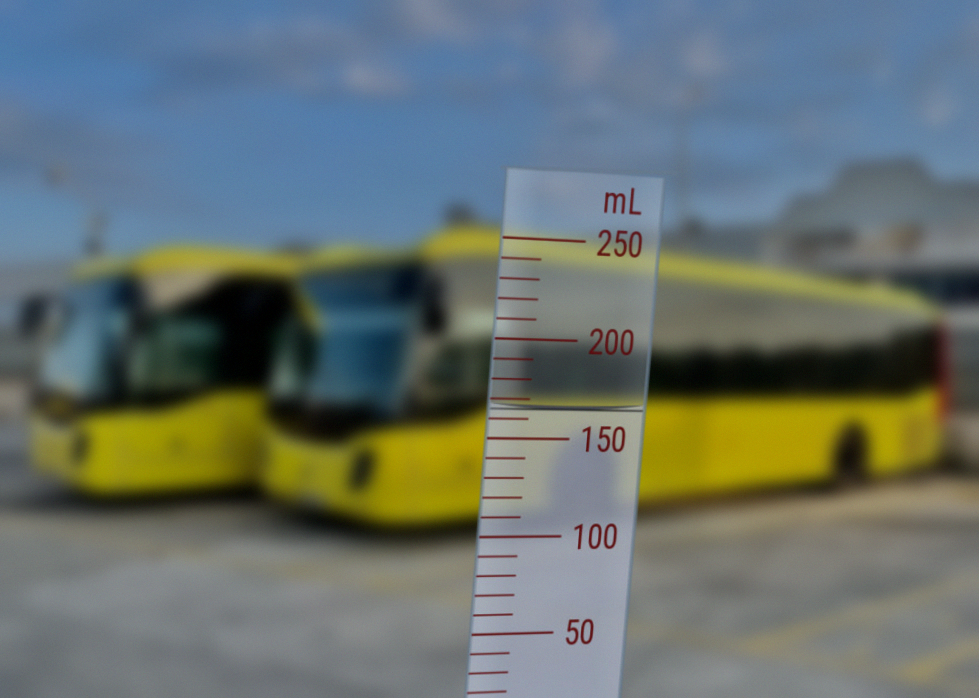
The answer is 165 (mL)
